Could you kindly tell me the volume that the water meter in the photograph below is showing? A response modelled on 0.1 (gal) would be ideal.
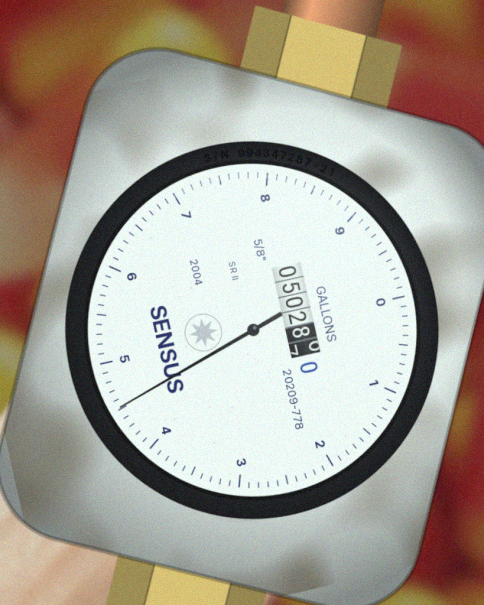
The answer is 502864.5 (gal)
